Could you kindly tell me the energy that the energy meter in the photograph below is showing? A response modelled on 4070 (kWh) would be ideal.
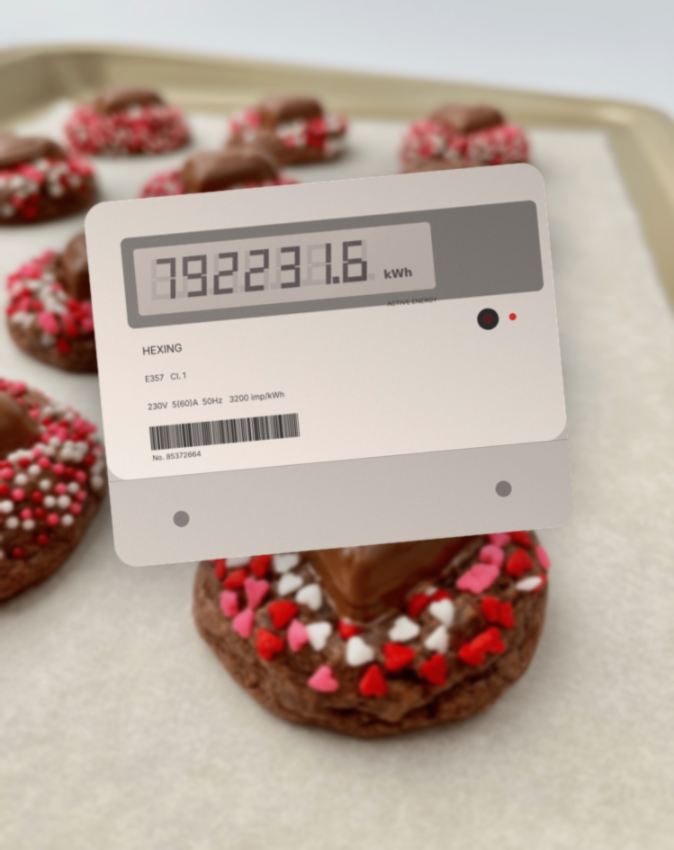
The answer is 792231.6 (kWh)
